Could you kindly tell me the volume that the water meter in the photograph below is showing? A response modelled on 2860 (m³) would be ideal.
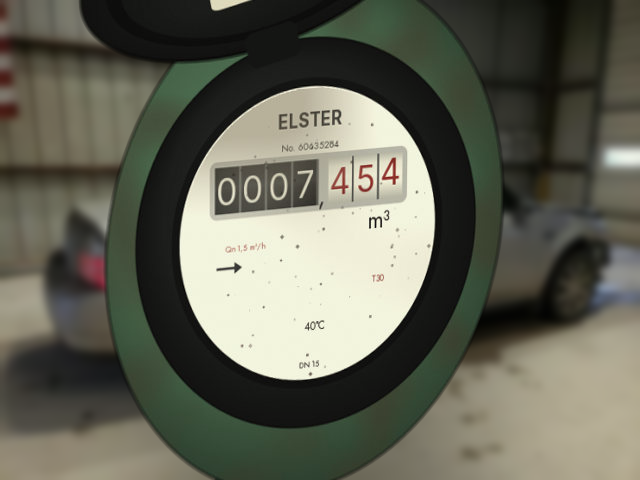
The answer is 7.454 (m³)
